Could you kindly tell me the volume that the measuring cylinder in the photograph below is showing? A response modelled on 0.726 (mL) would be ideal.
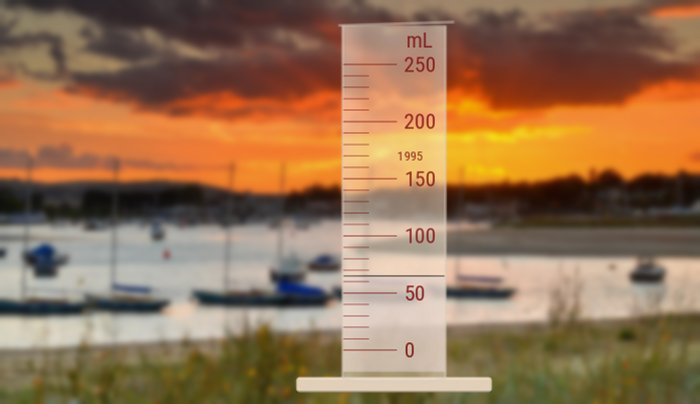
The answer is 65 (mL)
